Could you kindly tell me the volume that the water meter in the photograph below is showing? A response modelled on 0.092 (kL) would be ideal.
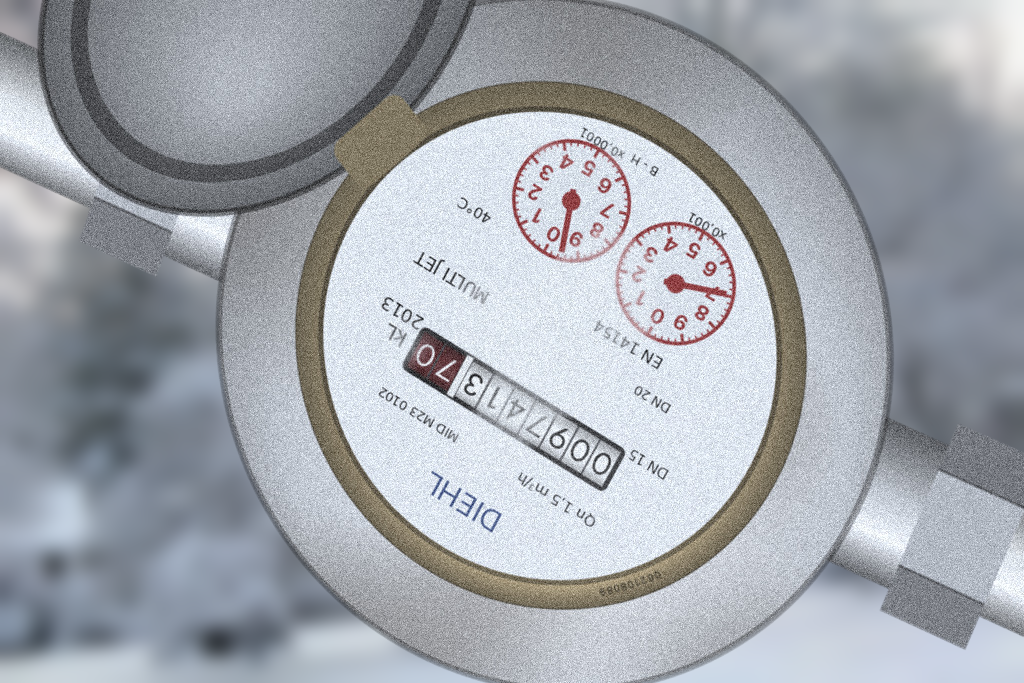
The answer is 97413.7069 (kL)
